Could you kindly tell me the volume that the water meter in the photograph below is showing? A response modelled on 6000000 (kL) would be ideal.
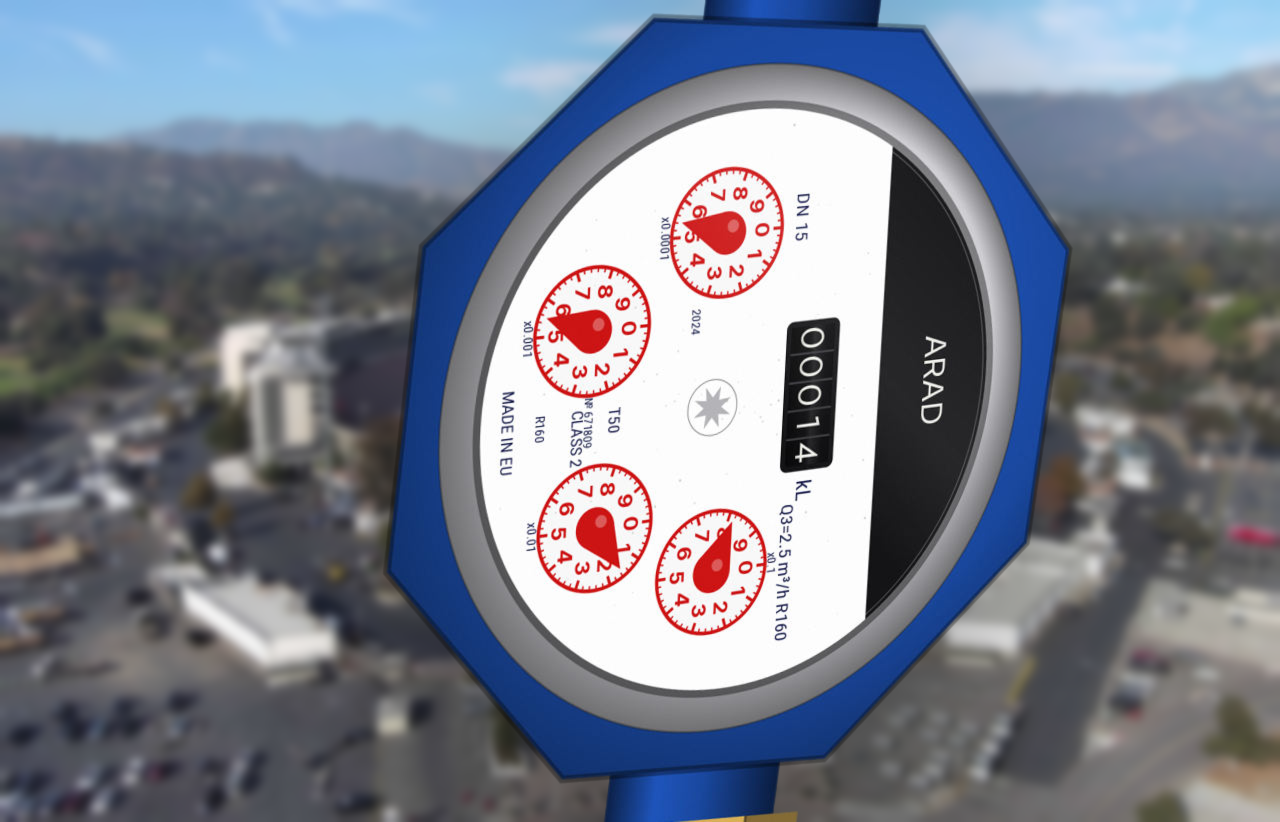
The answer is 14.8155 (kL)
